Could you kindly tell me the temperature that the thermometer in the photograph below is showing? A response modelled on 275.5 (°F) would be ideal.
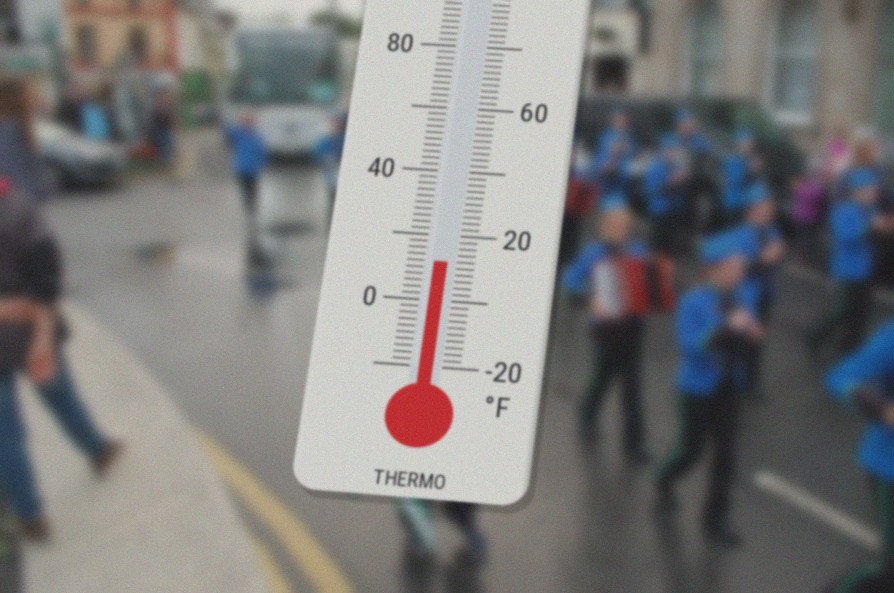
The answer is 12 (°F)
